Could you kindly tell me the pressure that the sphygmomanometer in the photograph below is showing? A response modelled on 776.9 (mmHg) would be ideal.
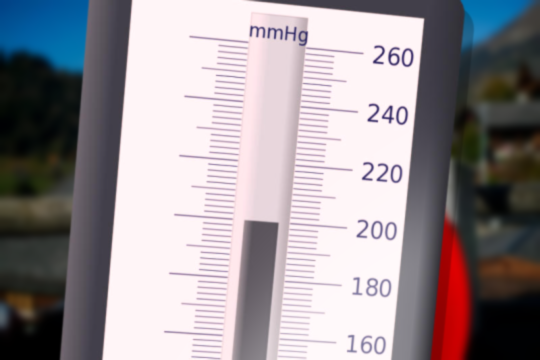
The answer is 200 (mmHg)
